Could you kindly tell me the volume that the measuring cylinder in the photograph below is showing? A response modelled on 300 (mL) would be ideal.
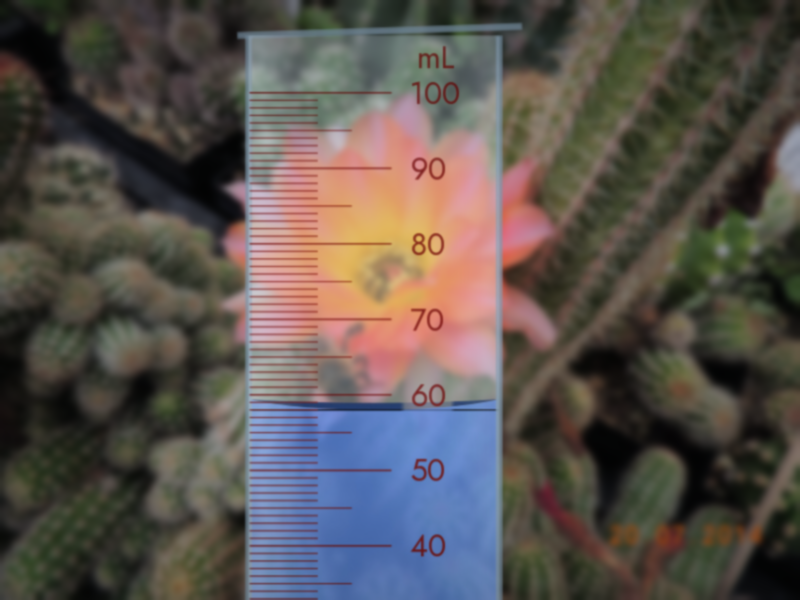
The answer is 58 (mL)
